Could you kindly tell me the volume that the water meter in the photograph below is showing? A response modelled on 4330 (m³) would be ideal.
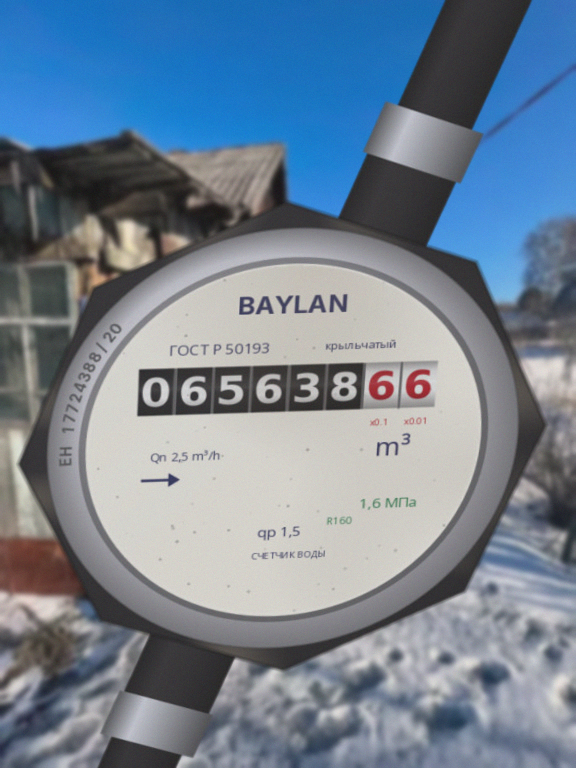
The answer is 65638.66 (m³)
